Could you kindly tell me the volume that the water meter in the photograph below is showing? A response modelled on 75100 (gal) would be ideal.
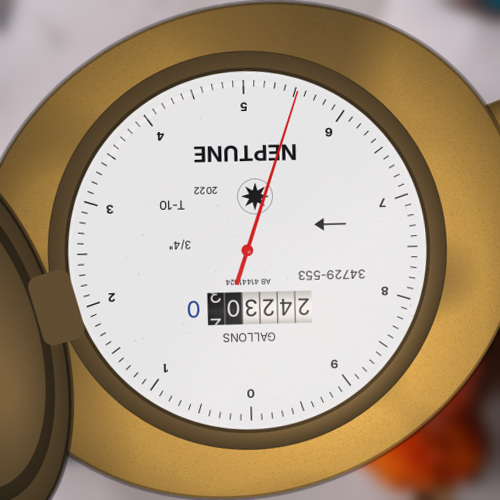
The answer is 2423025.5 (gal)
